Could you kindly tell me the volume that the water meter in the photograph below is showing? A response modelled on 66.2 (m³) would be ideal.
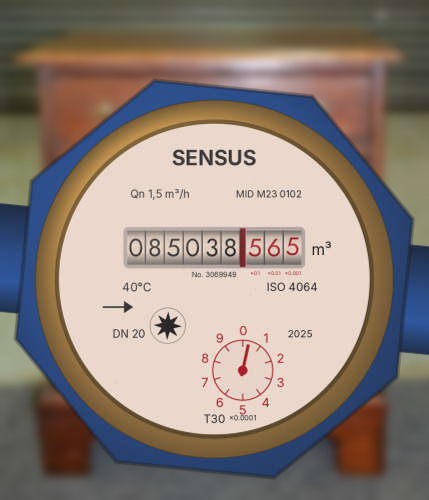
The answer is 85038.5650 (m³)
